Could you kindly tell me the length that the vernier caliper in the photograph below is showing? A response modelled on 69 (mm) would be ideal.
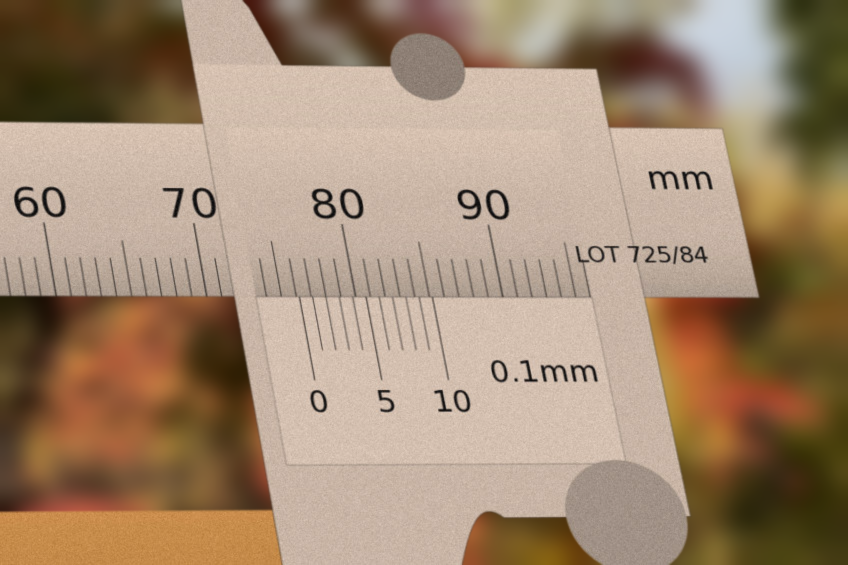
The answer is 76.2 (mm)
